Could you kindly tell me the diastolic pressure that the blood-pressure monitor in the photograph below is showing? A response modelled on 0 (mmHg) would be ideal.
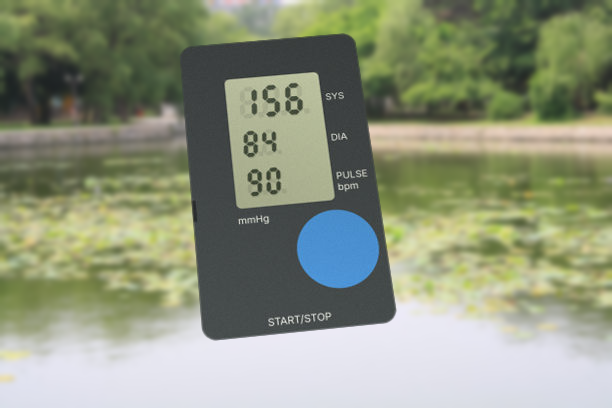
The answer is 84 (mmHg)
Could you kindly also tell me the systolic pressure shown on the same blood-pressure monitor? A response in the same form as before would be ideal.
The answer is 156 (mmHg)
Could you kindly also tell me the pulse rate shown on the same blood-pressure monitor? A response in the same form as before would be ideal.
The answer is 90 (bpm)
